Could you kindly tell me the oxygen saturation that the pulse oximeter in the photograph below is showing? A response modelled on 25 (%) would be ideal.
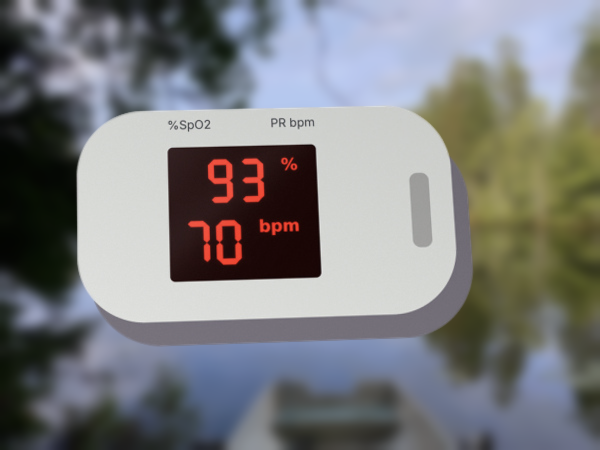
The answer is 93 (%)
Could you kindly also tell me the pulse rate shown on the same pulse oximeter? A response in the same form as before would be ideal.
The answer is 70 (bpm)
